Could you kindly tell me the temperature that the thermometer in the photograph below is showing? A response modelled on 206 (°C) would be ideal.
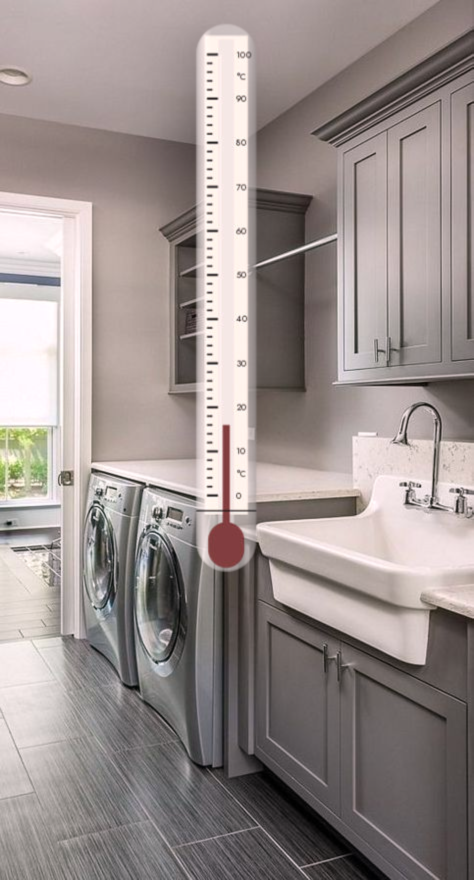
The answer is 16 (°C)
